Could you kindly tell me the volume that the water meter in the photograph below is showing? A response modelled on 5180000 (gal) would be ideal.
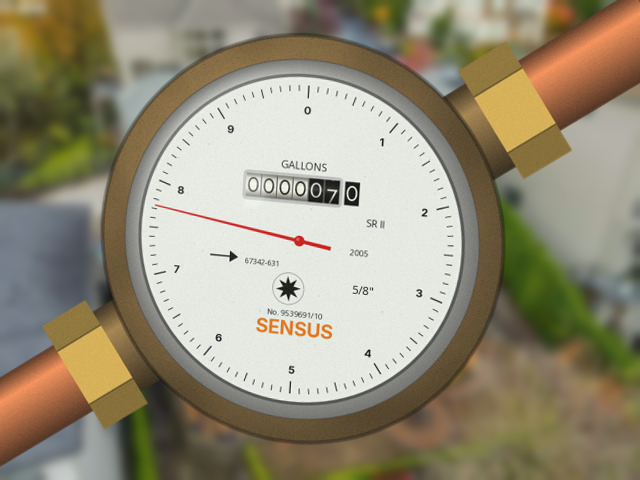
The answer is 67.7 (gal)
